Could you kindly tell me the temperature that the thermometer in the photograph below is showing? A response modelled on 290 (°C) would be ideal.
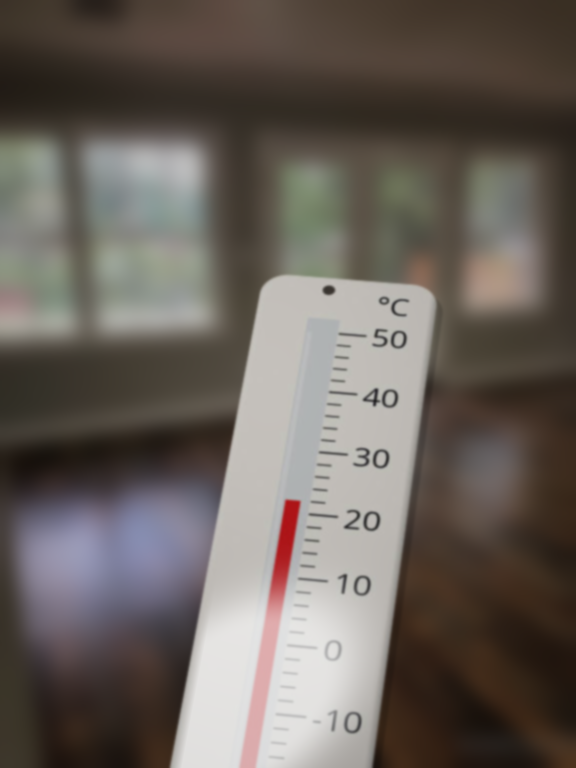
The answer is 22 (°C)
